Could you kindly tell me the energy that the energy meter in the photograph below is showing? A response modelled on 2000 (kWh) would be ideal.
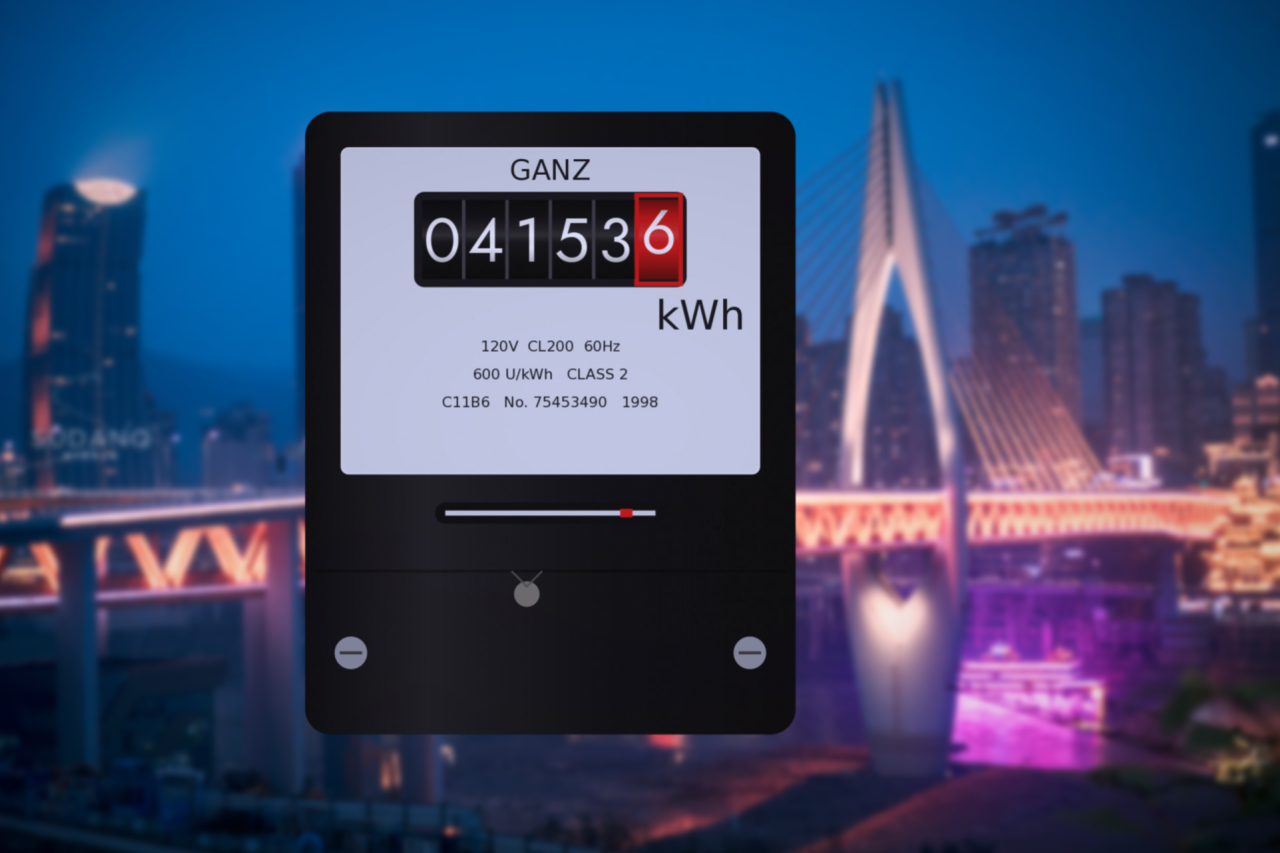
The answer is 4153.6 (kWh)
